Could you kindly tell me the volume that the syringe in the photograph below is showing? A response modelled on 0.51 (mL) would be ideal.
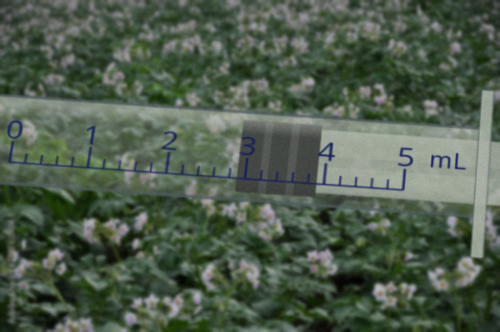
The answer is 2.9 (mL)
